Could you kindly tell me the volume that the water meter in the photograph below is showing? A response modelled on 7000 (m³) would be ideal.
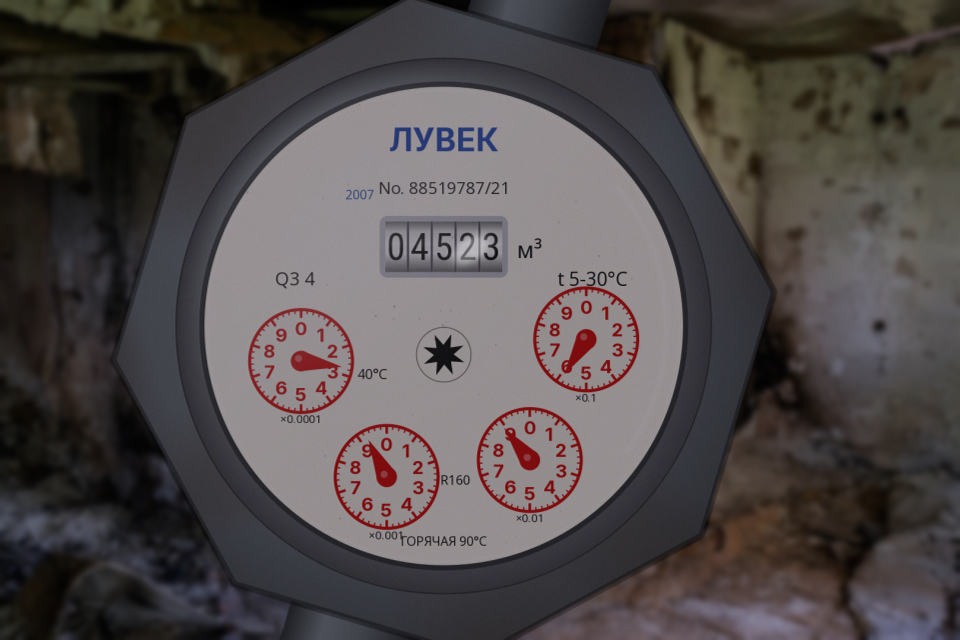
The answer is 4523.5892 (m³)
